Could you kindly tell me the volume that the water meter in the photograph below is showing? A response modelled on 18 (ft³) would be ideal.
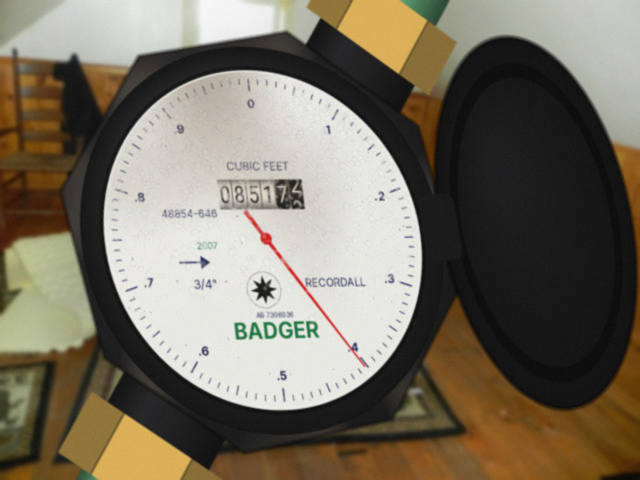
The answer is 85172.40 (ft³)
